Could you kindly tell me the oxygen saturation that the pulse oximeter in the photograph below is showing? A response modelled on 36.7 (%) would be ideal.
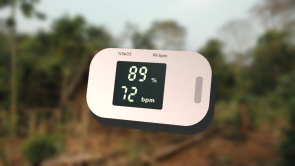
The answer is 89 (%)
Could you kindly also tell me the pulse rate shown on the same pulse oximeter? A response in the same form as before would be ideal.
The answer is 72 (bpm)
